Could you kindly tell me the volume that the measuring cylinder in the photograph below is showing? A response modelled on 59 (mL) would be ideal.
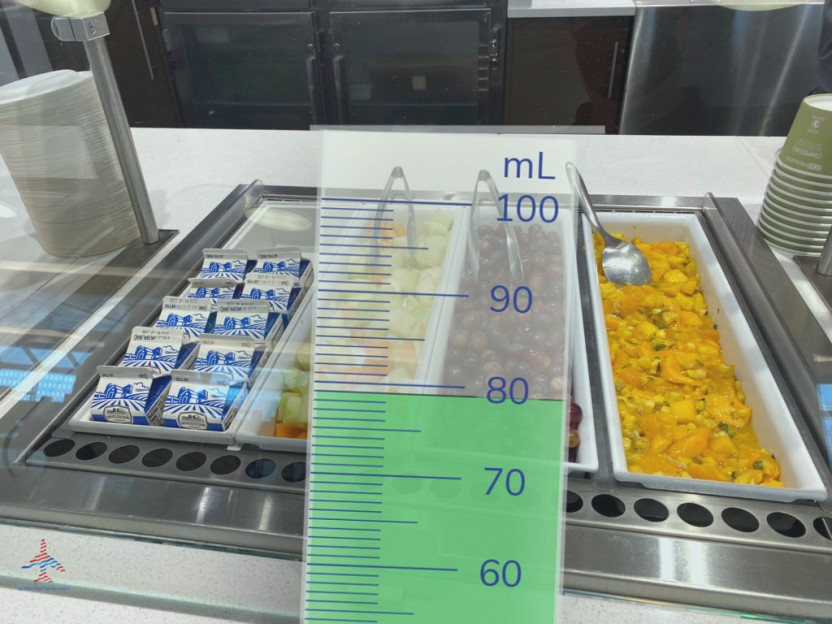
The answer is 79 (mL)
